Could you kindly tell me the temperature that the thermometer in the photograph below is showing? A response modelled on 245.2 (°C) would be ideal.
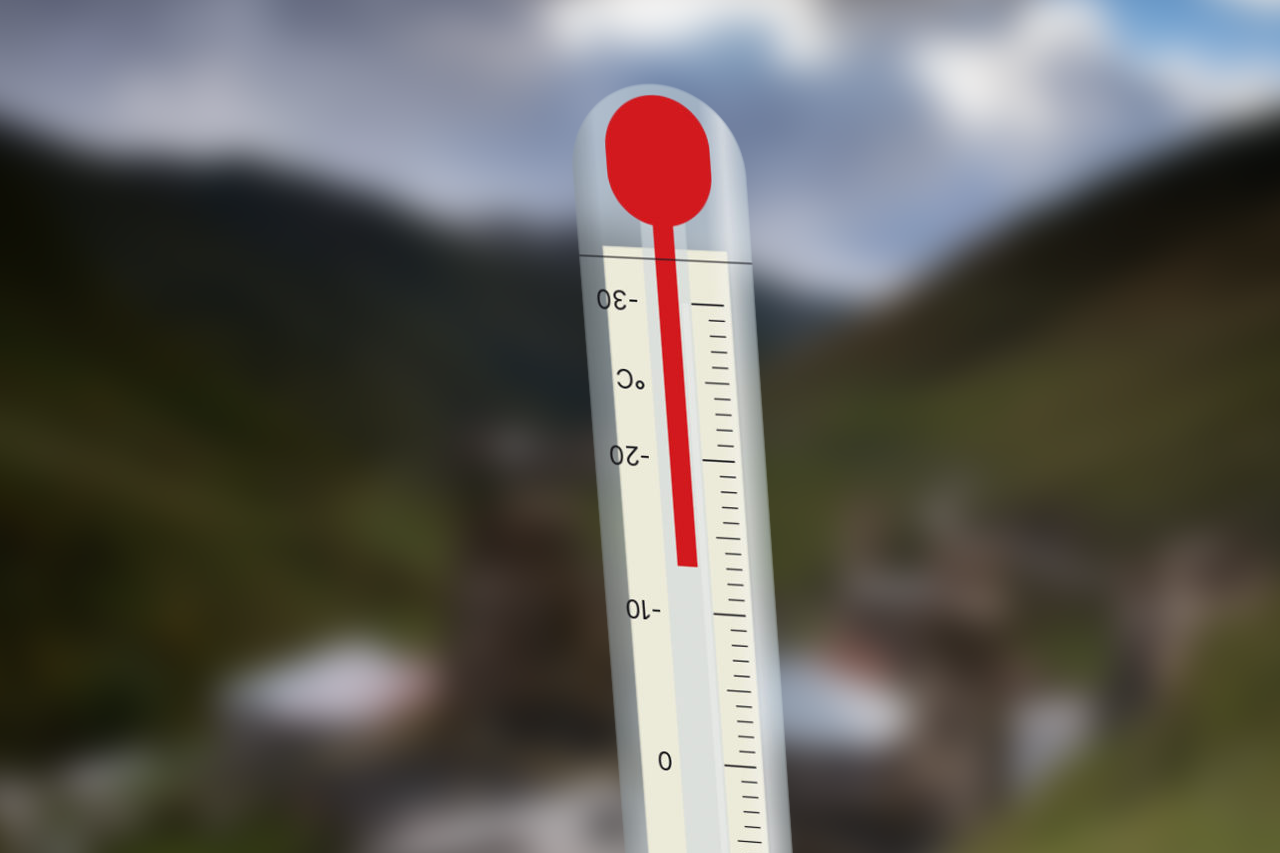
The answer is -13 (°C)
